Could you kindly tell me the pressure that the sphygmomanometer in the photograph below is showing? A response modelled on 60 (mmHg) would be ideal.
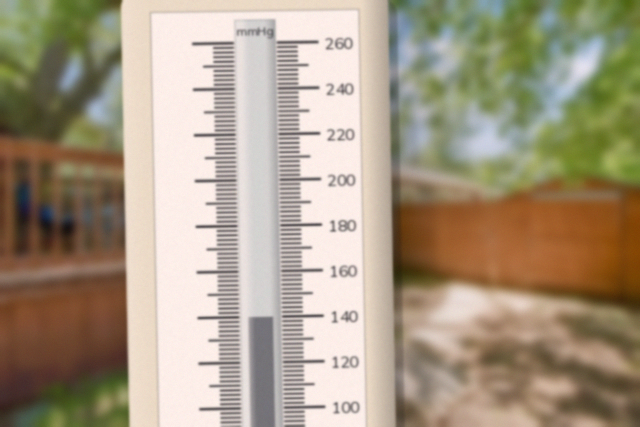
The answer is 140 (mmHg)
